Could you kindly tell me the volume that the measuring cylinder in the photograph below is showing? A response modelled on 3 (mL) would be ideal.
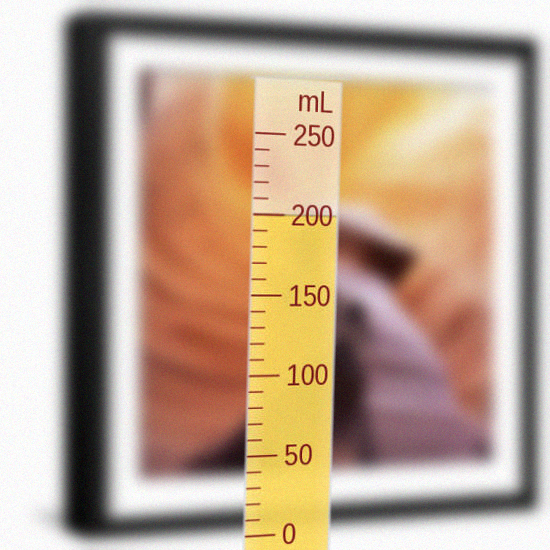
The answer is 200 (mL)
